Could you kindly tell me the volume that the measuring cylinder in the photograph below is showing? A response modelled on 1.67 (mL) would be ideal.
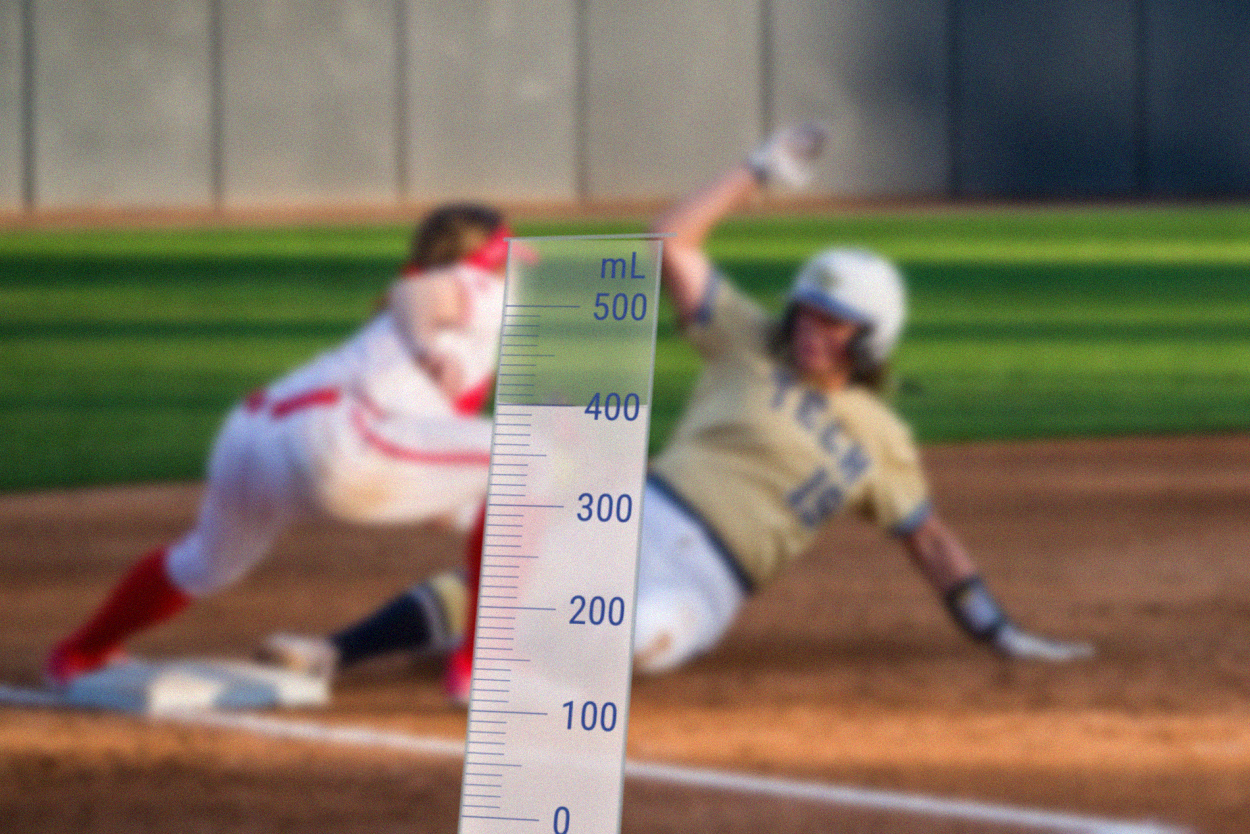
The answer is 400 (mL)
